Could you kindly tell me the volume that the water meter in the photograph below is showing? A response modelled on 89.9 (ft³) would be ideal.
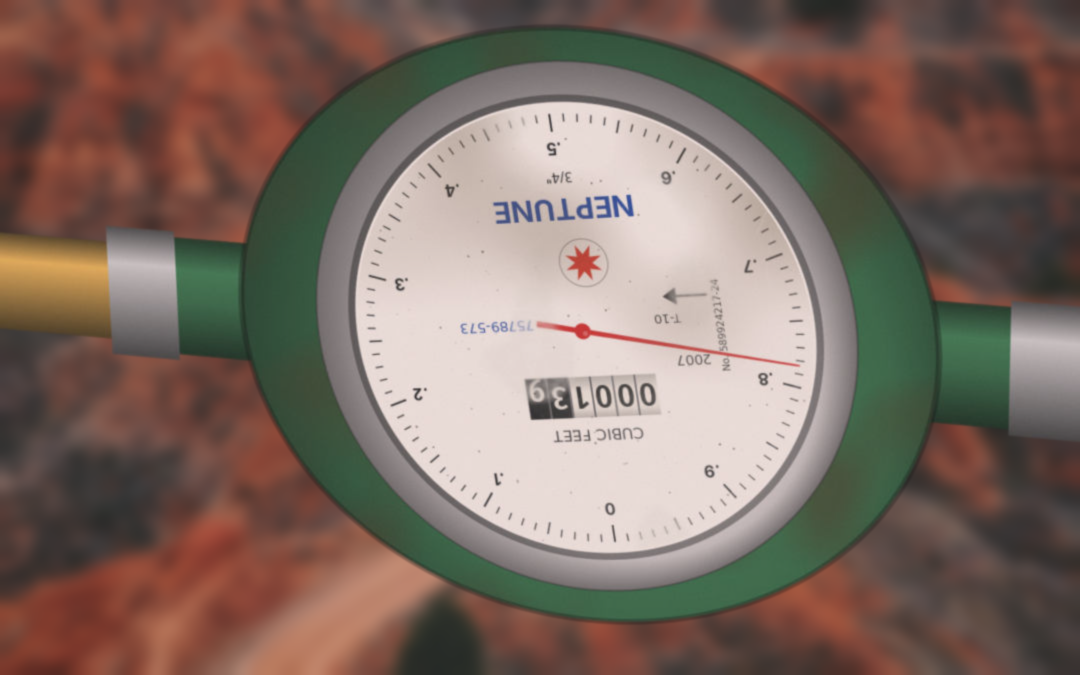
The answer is 138.78 (ft³)
